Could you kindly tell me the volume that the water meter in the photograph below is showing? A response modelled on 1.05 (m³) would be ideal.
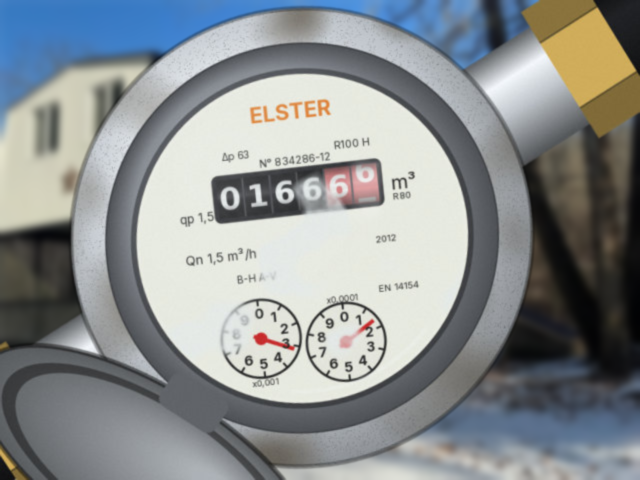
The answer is 166.6631 (m³)
